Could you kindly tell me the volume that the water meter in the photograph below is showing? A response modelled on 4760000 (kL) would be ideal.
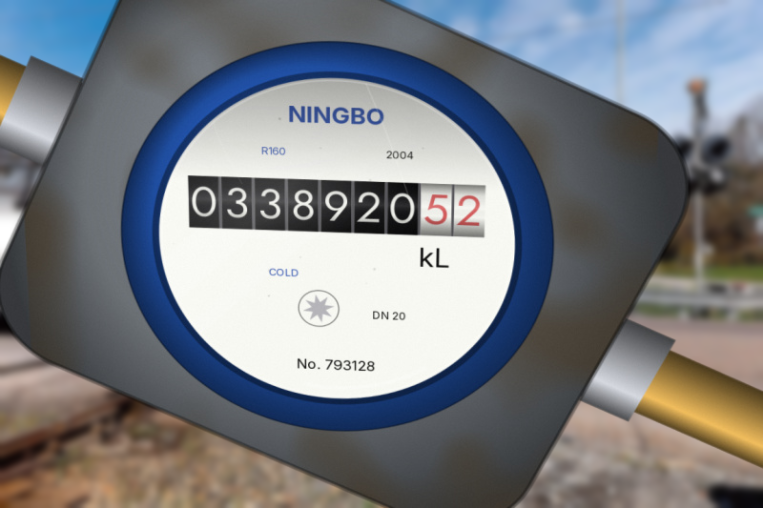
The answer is 338920.52 (kL)
